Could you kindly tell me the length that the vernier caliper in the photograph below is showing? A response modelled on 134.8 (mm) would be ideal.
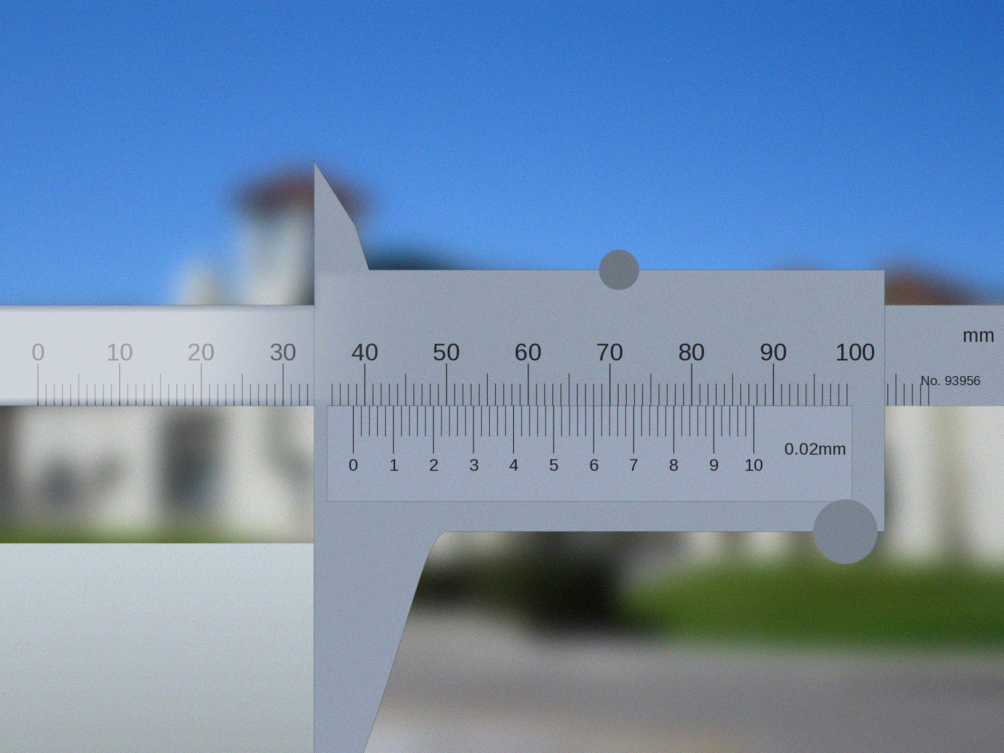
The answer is 38.6 (mm)
